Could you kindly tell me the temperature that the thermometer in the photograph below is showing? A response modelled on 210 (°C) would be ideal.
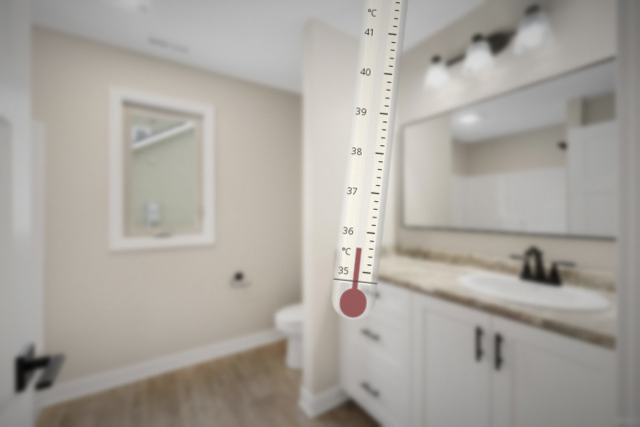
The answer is 35.6 (°C)
